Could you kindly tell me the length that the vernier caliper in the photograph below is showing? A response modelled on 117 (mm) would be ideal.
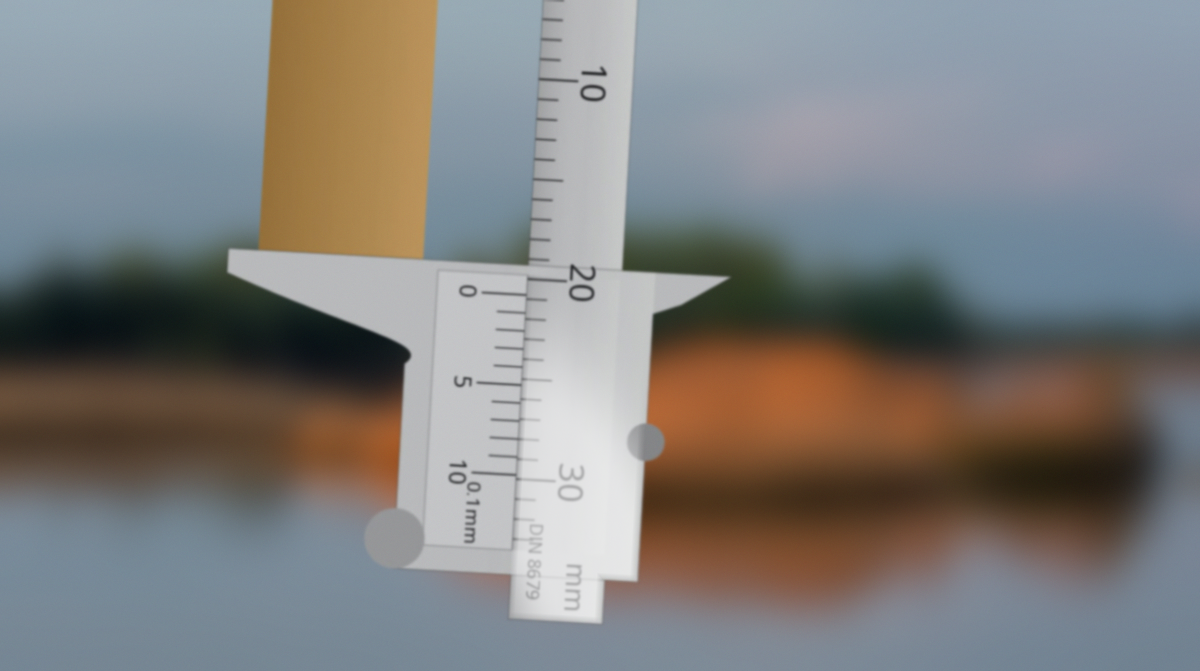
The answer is 20.8 (mm)
